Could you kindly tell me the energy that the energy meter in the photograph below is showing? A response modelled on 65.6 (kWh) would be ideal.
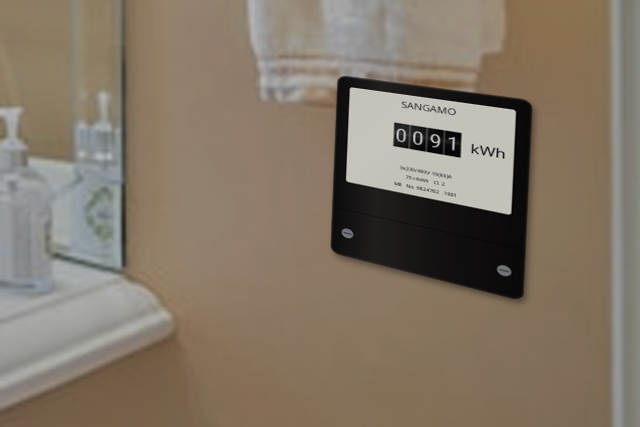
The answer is 91 (kWh)
